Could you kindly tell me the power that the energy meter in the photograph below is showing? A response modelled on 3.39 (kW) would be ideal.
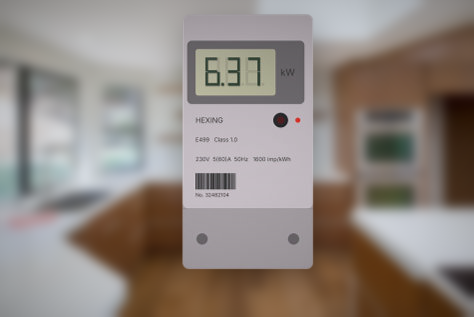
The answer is 6.37 (kW)
